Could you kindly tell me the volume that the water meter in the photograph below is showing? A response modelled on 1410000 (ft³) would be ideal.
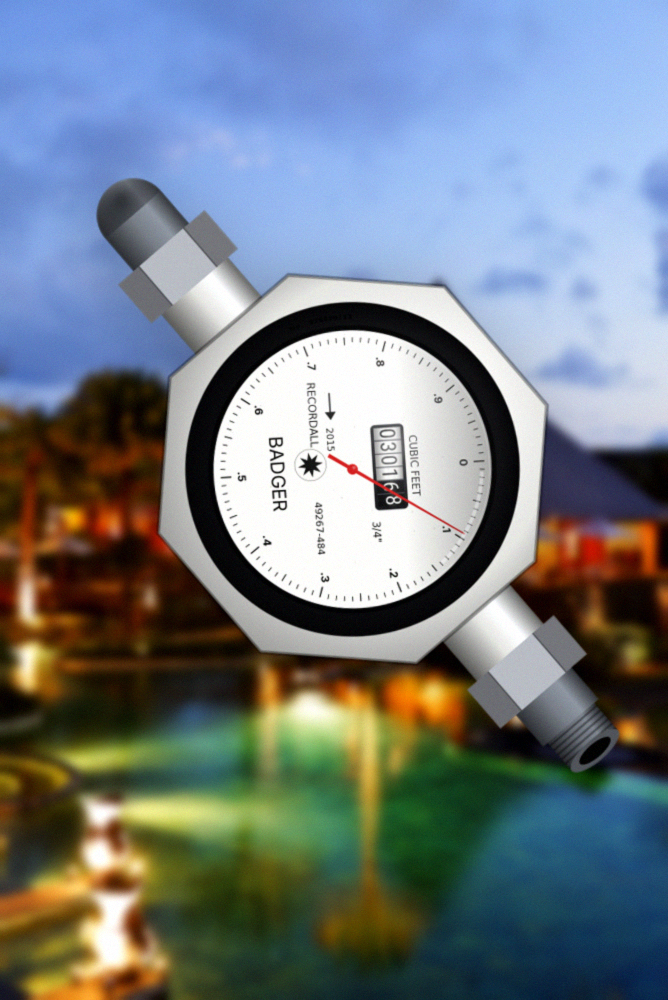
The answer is 30168.09 (ft³)
